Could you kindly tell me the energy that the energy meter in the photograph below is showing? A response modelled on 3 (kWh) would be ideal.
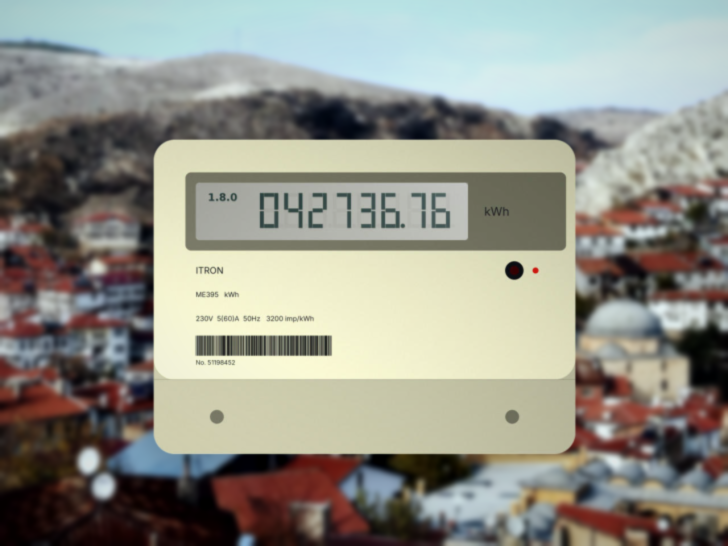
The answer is 42736.76 (kWh)
